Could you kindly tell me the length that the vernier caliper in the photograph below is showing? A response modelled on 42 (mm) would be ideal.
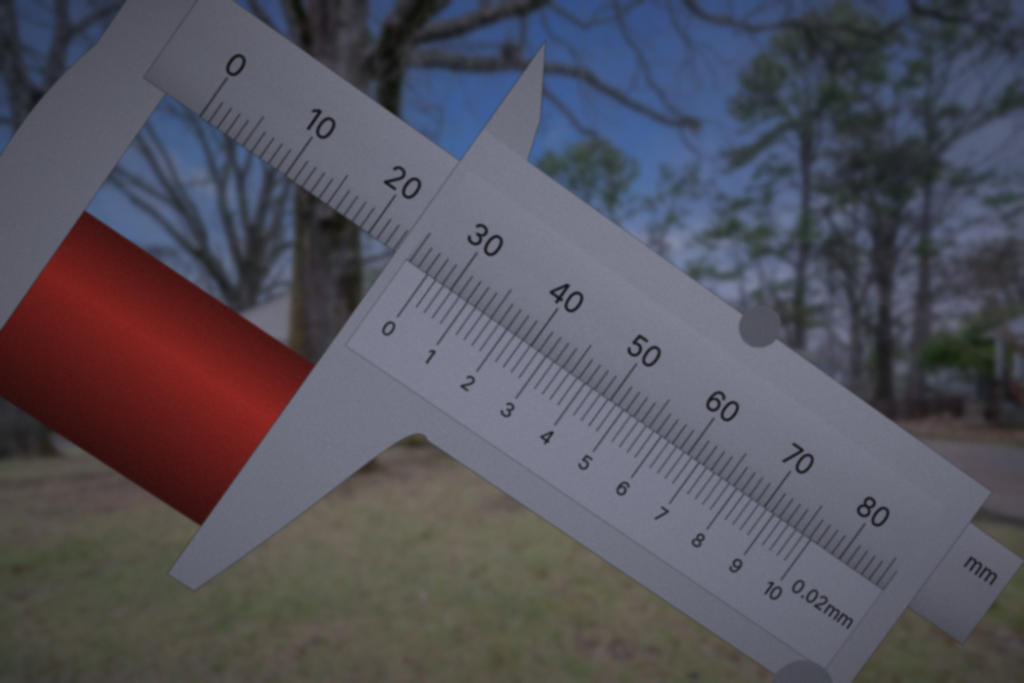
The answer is 27.2 (mm)
